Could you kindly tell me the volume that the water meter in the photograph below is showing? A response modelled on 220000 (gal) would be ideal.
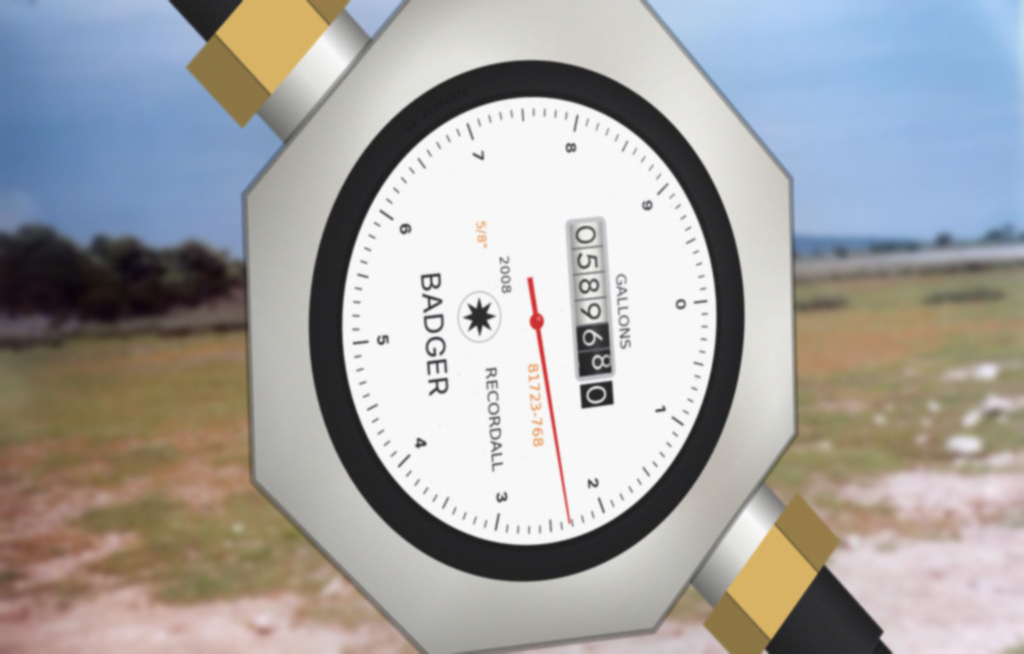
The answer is 589682.3 (gal)
